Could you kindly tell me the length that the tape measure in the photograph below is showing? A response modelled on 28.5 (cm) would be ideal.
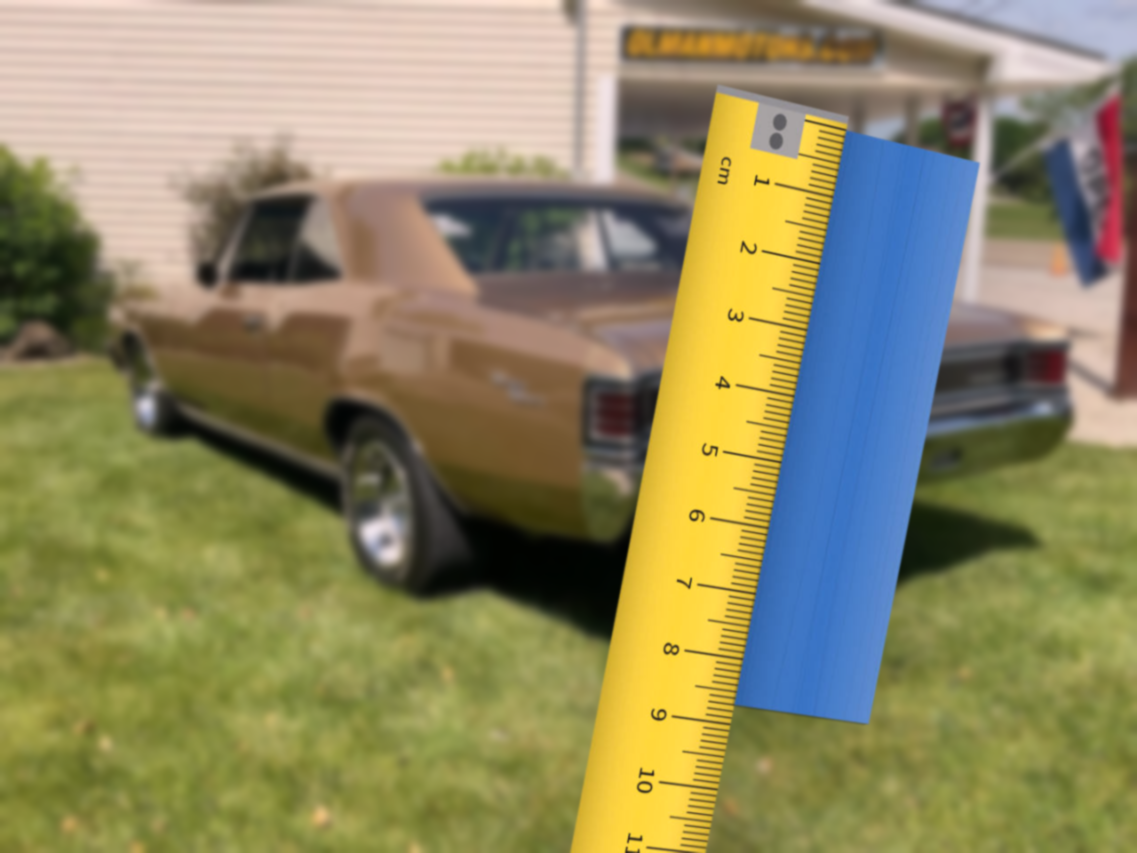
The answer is 8.7 (cm)
